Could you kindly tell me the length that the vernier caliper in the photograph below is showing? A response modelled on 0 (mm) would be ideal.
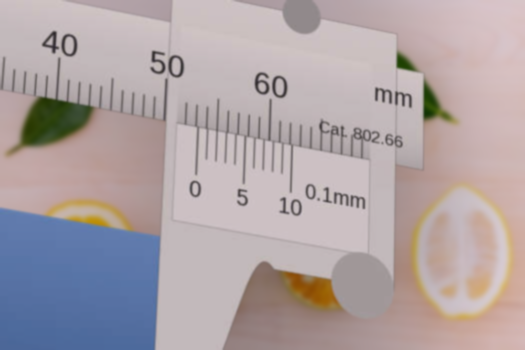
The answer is 53.2 (mm)
